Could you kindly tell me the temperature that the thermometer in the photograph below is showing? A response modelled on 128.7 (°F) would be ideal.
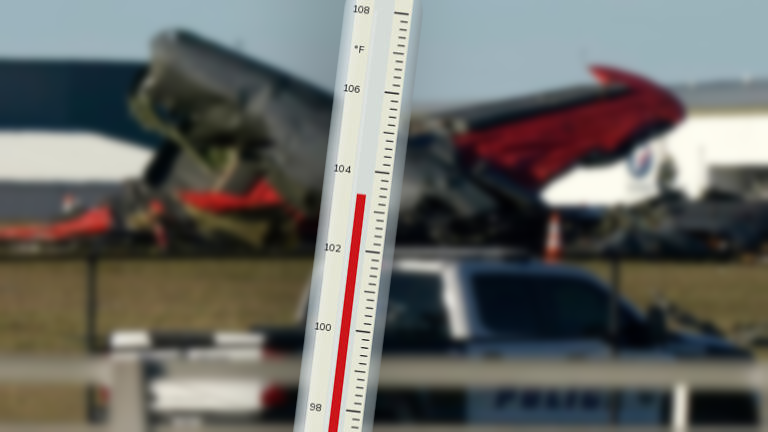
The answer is 103.4 (°F)
